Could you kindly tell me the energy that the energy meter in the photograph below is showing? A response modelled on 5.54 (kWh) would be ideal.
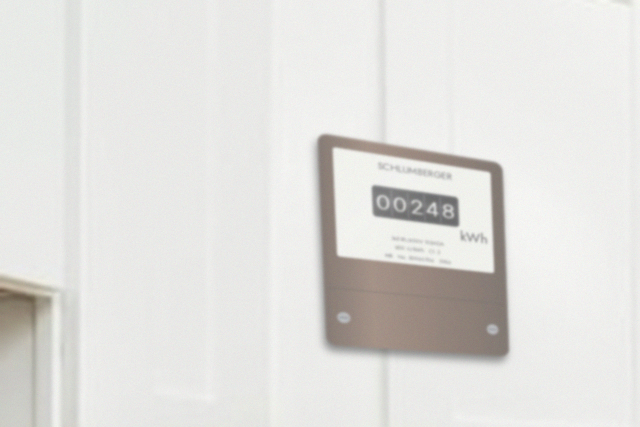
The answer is 248 (kWh)
